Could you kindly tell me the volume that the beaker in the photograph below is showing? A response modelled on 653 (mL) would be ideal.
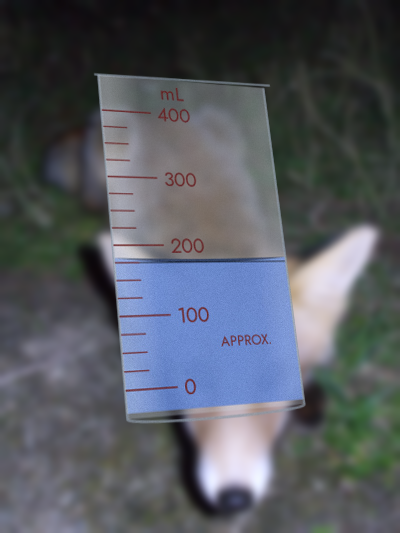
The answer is 175 (mL)
